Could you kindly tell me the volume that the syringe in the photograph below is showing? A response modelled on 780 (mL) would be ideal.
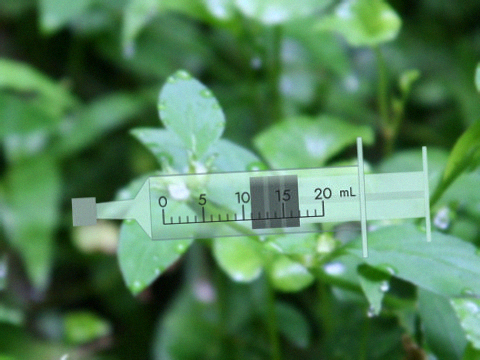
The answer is 11 (mL)
